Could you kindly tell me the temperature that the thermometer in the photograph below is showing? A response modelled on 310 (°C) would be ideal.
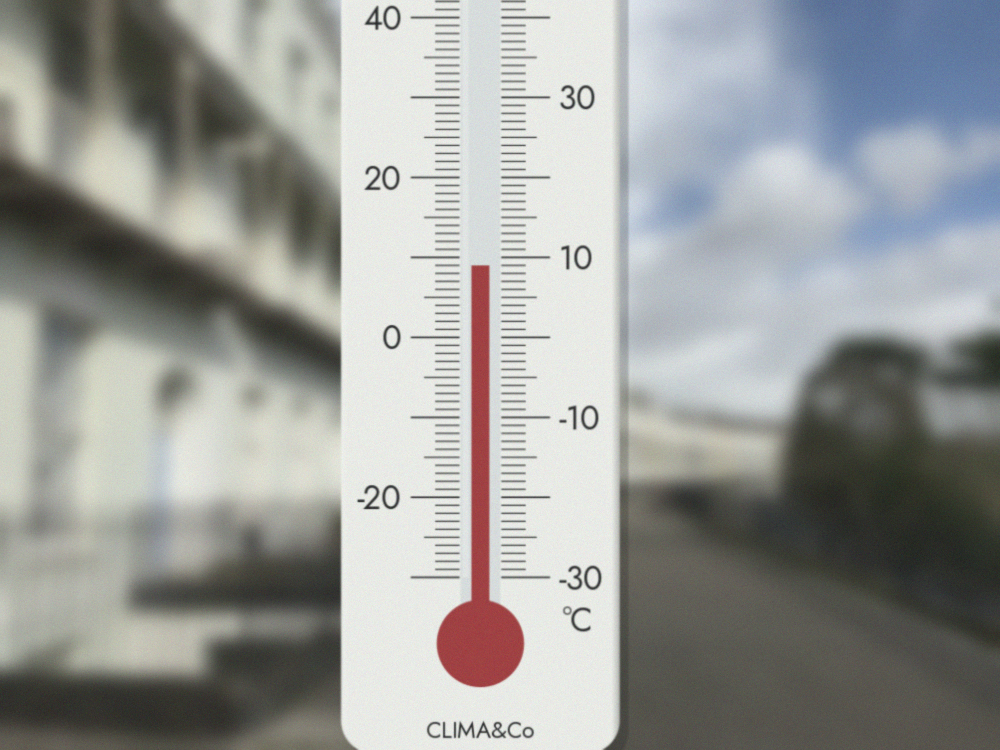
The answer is 9 (°C)
